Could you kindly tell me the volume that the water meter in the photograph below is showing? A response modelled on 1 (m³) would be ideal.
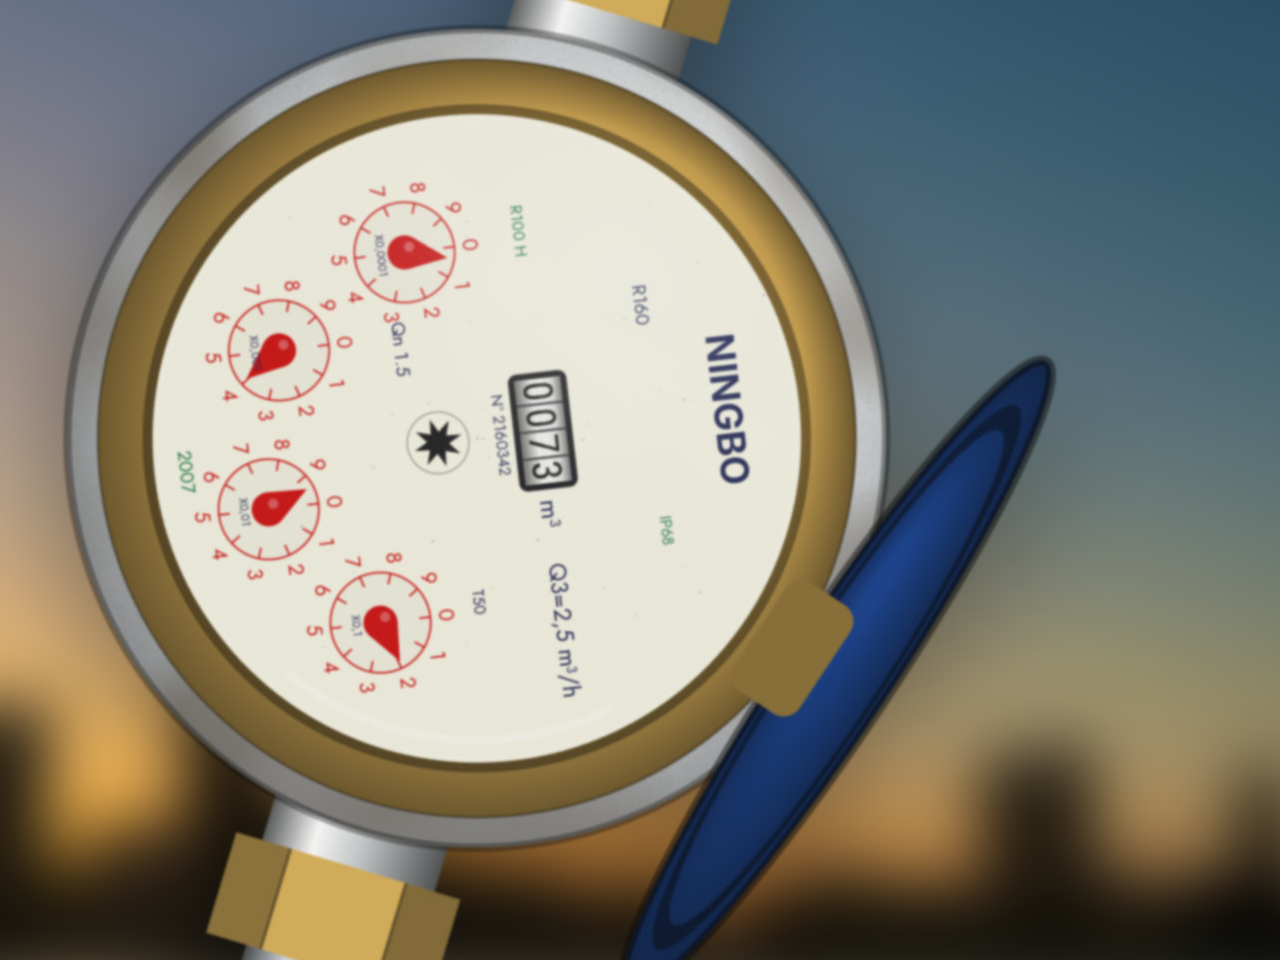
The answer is 73.1940 (m³)
